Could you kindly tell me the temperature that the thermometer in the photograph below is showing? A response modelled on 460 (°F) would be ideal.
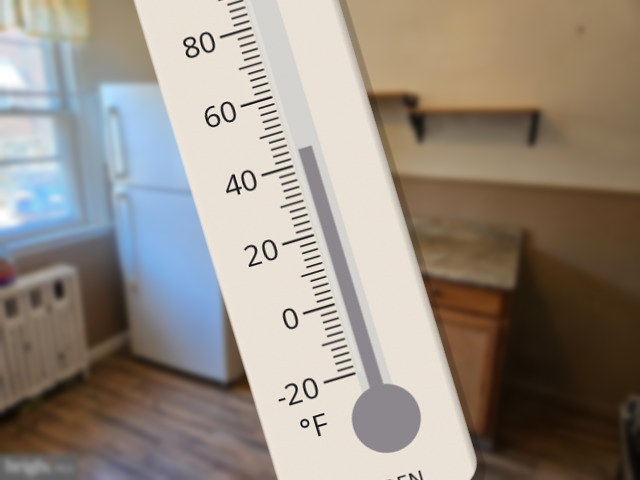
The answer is 44 (°F)
